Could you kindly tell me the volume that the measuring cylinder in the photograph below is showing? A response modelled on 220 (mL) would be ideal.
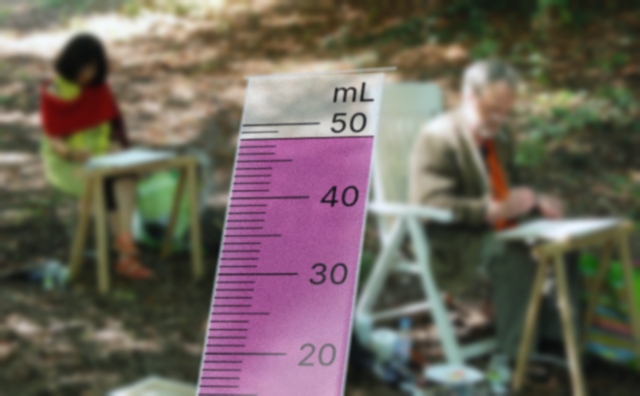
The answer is 48 (mL)
